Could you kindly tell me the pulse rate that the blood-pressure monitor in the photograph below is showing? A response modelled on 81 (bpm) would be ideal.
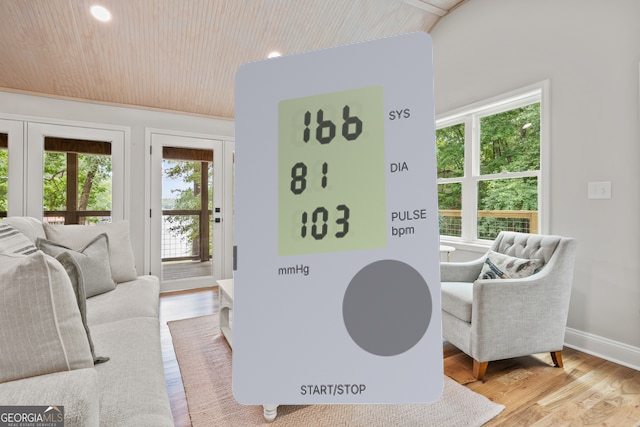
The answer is 103 (bpm)
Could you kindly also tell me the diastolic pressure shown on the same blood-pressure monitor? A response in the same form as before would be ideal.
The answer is 81 (mmHg)
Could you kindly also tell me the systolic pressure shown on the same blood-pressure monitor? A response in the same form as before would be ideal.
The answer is 166 (mmHg)
